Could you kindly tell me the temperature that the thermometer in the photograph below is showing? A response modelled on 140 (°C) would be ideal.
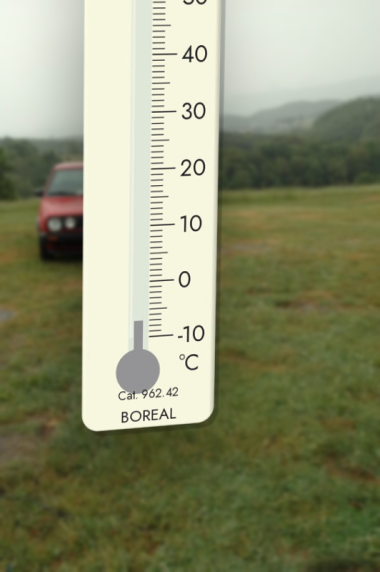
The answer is -7 (°C)
